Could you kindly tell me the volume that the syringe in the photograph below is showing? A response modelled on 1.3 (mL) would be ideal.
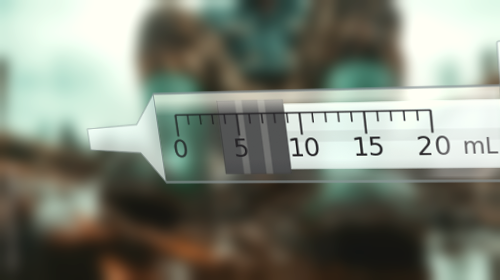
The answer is 3.5 (mL)
